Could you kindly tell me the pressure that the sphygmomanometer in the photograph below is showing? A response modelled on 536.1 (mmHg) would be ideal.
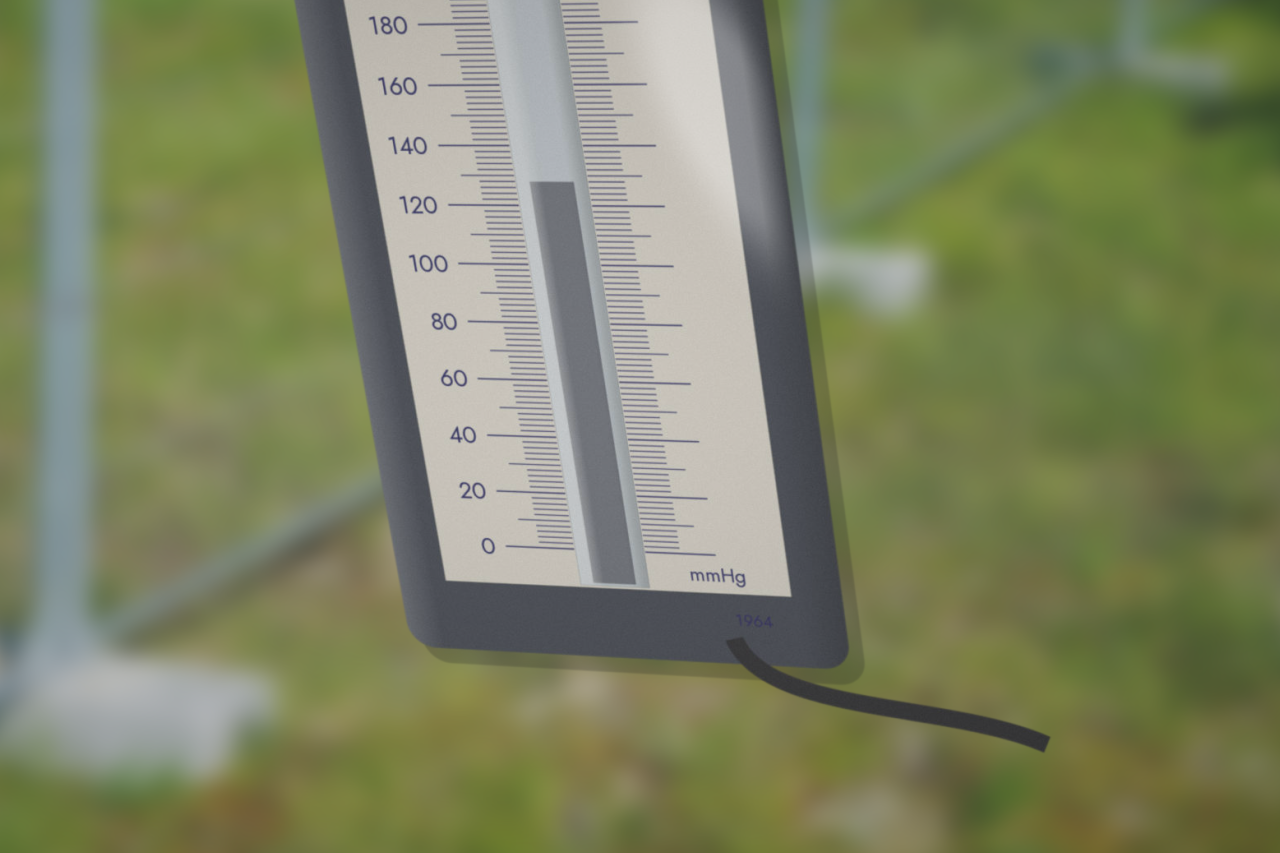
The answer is 128 (mmHg)
